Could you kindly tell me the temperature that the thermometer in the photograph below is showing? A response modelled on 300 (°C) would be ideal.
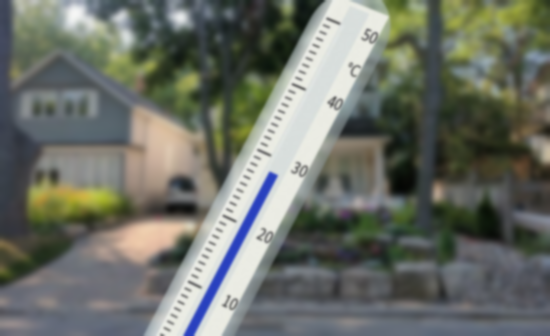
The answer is 28 (°C)
